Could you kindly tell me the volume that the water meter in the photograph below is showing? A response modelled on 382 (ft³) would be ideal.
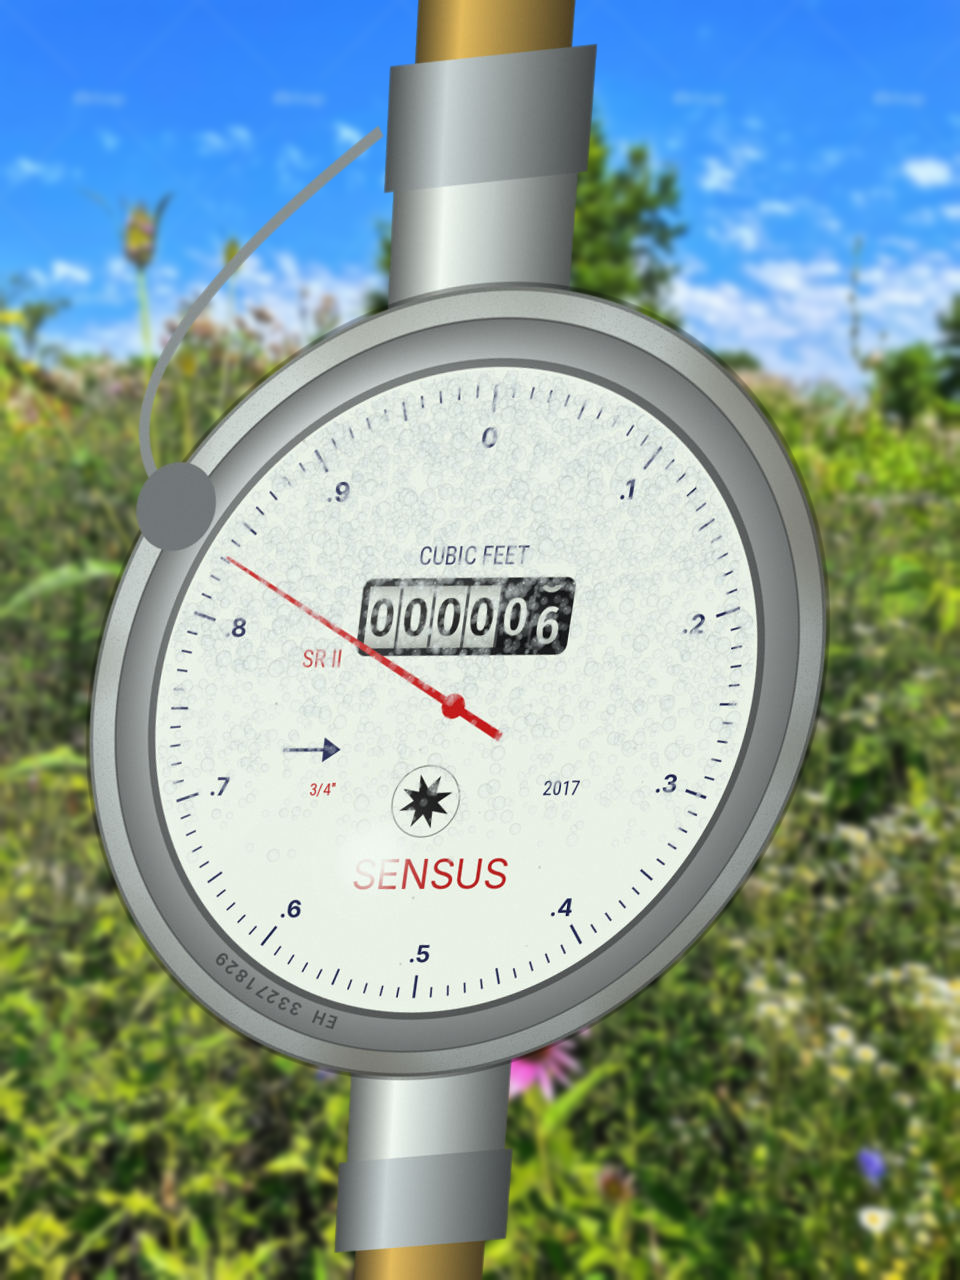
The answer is 5.83 (ft³)
